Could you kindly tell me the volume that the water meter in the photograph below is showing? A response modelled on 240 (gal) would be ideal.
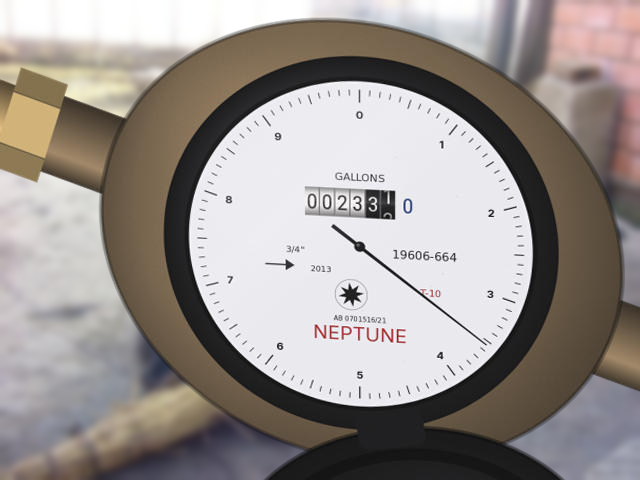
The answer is 23313.5 (gal)
